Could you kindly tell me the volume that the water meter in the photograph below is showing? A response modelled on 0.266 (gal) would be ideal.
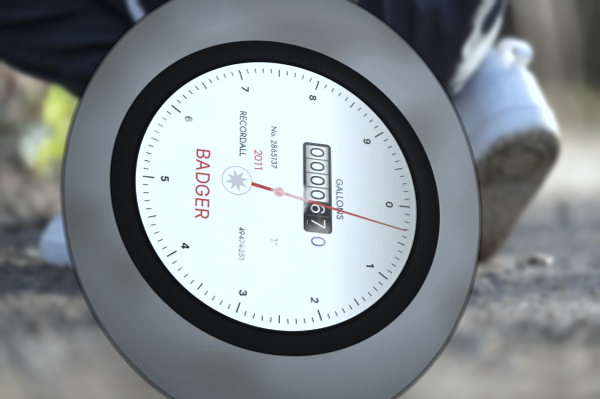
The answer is 670.3 (gal)
